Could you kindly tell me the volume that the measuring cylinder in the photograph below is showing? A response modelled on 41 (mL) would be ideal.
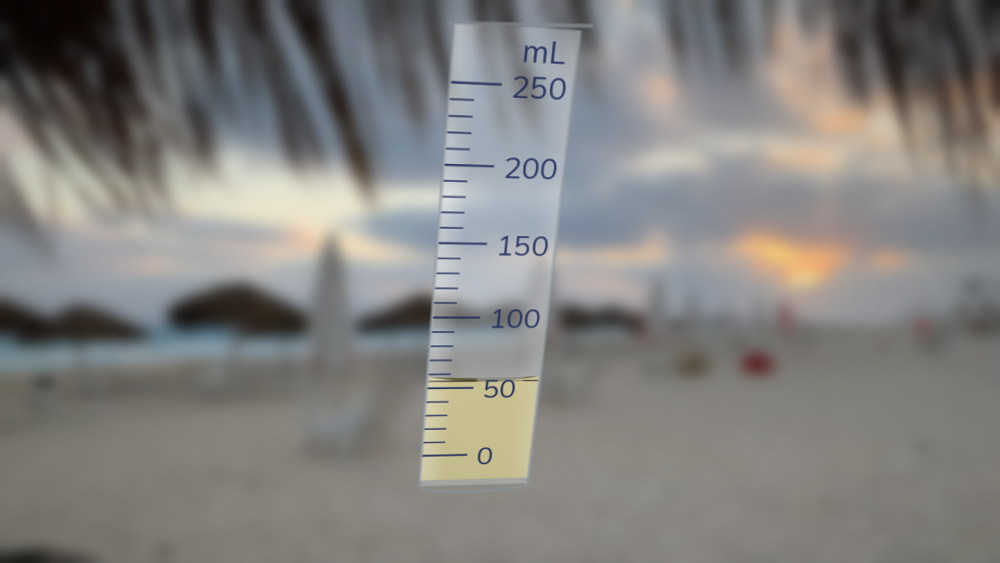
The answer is 55 (mL)
